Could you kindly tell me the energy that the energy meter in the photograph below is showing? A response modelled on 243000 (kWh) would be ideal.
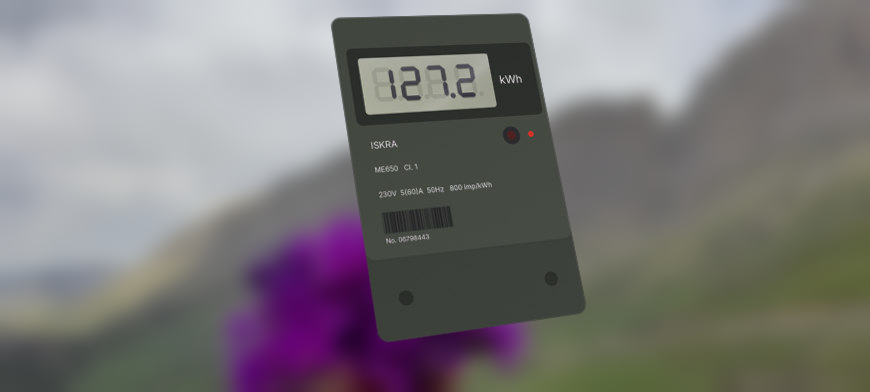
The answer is 127.2 (kWh)
